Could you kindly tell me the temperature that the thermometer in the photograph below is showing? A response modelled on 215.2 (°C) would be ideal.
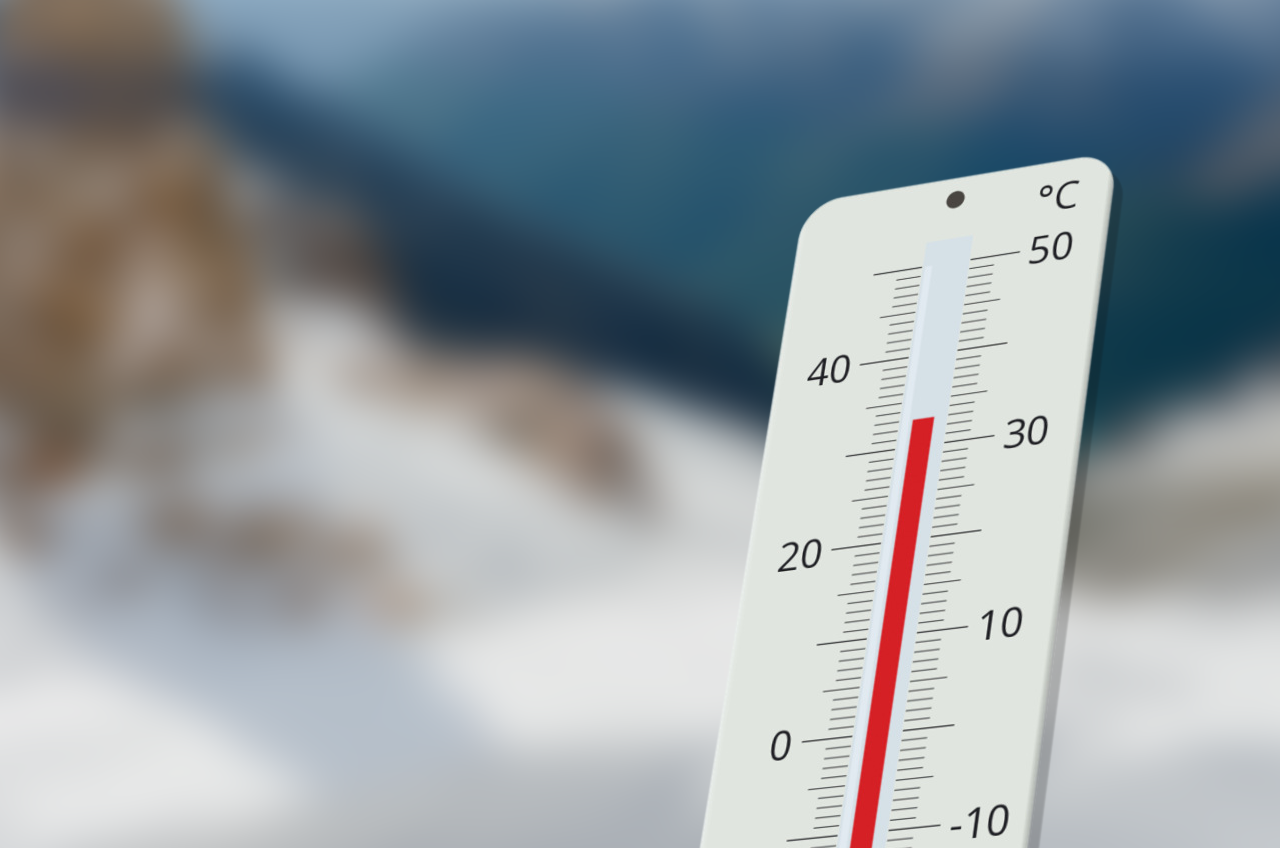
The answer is 33 (°C)
